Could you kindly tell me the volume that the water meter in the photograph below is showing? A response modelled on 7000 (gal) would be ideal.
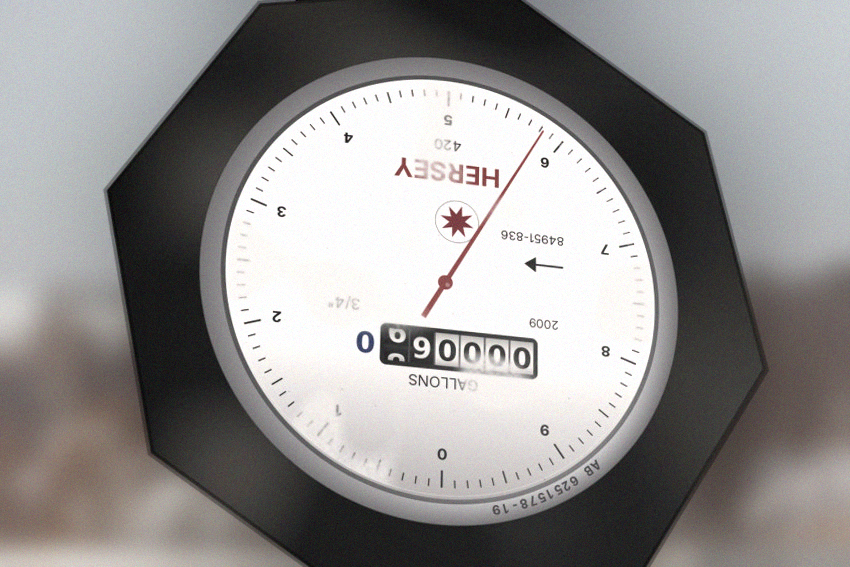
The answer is 685.8 (gal)
